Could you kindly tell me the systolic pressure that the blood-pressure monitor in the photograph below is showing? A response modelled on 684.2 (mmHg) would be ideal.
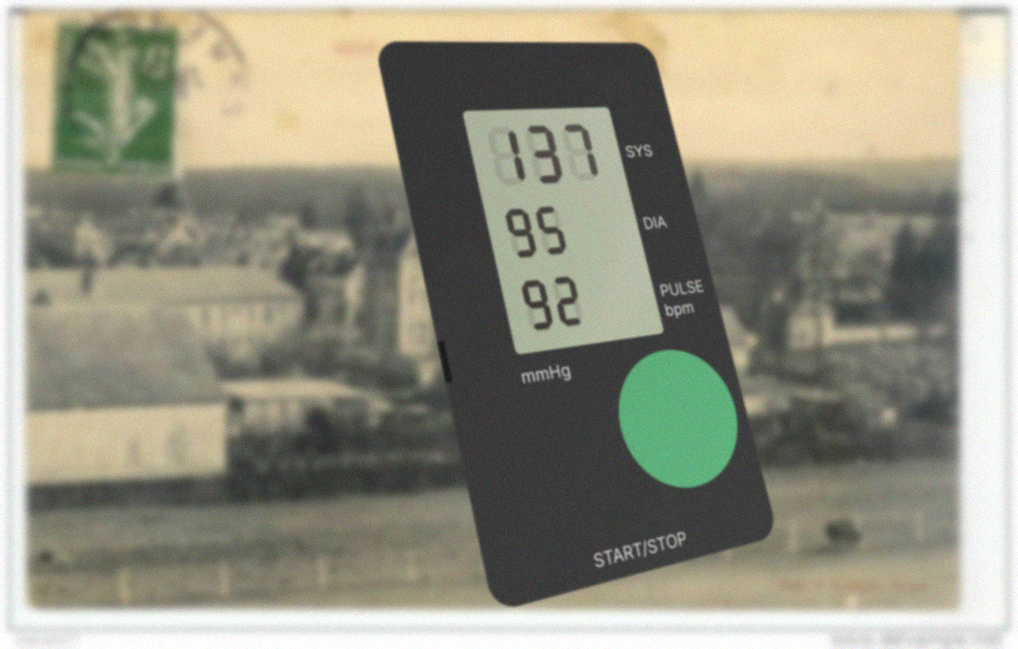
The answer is 137 (mmHg)
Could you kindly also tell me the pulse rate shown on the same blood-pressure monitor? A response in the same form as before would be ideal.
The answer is 92 (bpm)
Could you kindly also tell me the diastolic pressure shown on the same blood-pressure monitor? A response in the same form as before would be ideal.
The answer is 95 (mmHg)
